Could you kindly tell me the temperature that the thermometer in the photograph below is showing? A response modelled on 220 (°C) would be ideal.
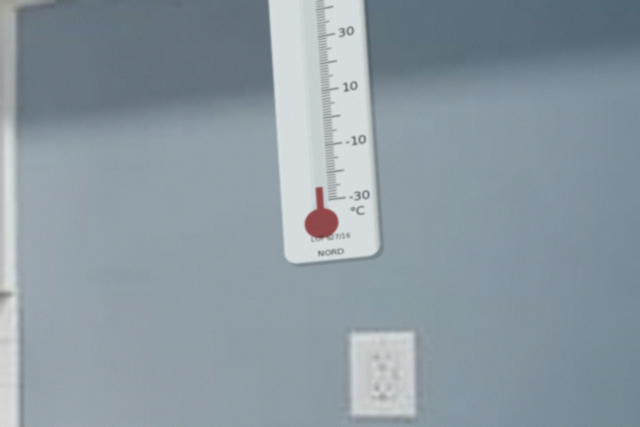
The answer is -25 (°C)
